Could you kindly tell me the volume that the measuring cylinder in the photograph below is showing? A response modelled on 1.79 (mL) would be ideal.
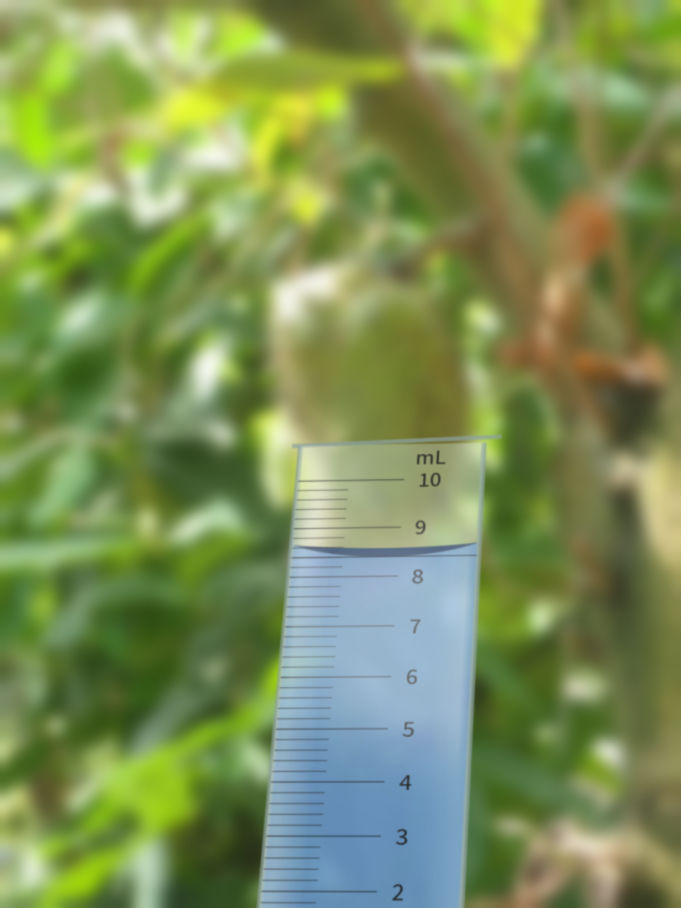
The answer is 8.4 (mL)
